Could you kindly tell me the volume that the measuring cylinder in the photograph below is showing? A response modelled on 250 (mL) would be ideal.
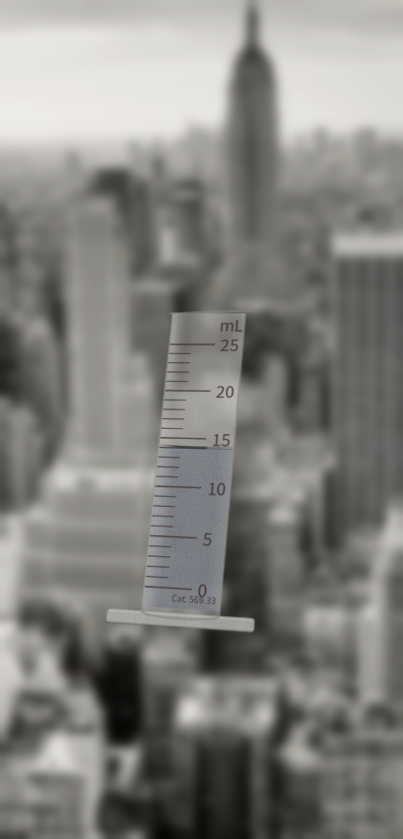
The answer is 14 (mL)
